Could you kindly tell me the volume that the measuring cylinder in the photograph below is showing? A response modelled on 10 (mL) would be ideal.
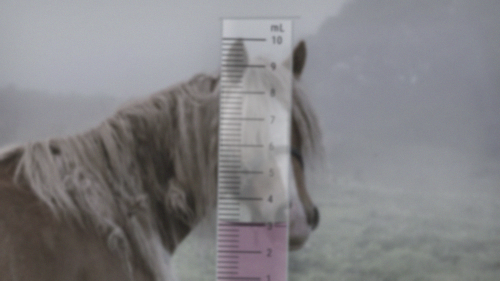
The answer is 3 (mL)
